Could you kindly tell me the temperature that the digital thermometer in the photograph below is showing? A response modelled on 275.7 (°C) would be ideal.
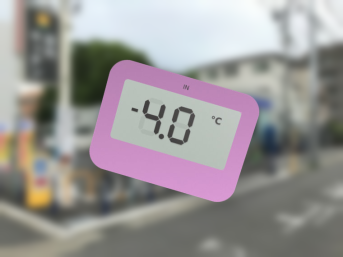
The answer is -4.0 (°C)
